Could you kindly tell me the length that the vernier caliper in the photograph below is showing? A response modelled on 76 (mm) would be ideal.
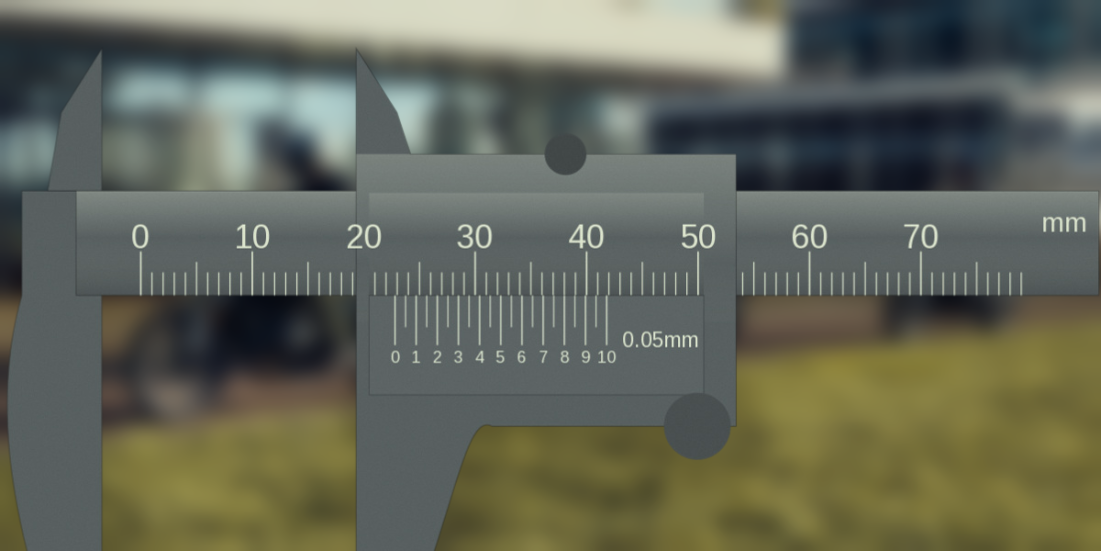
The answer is 22.8 (mm)
